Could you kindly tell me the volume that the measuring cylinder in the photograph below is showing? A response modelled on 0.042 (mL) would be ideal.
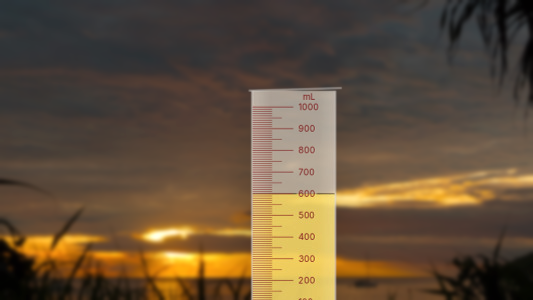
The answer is 600 (mL)
